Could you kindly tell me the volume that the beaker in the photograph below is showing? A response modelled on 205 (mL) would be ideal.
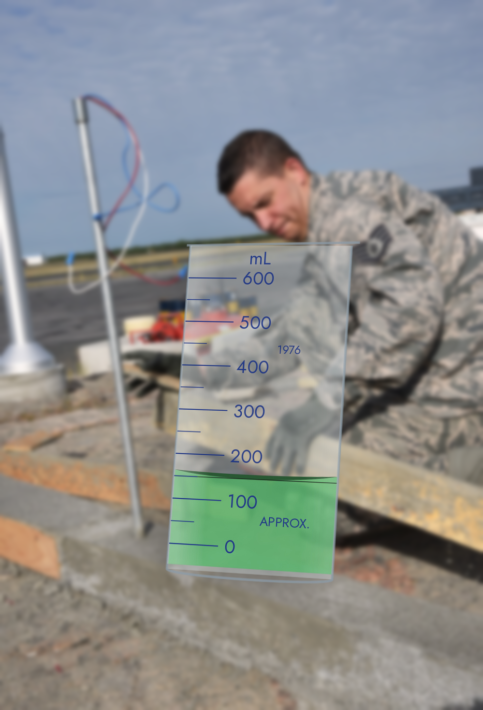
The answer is 150 (mL)
